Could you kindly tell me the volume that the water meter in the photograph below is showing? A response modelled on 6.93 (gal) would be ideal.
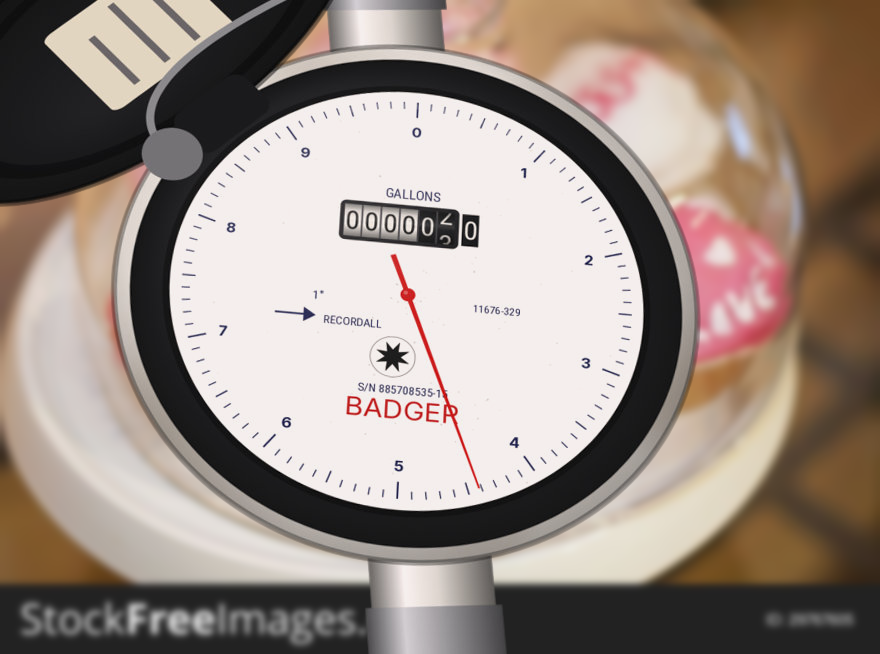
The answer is 24.4 (gal)
